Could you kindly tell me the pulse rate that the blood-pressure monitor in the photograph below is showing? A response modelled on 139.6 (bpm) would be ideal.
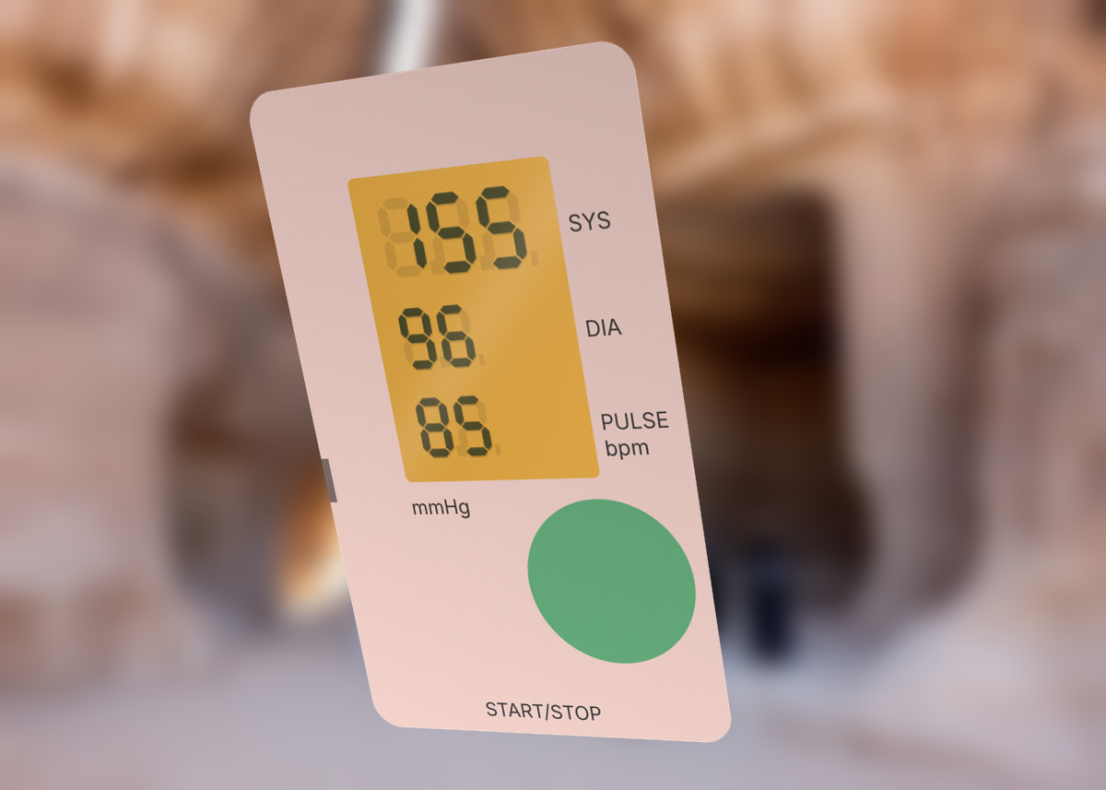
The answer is 85 (bpm)
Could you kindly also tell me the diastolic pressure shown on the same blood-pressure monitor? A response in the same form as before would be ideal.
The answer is 96 (mmHg)
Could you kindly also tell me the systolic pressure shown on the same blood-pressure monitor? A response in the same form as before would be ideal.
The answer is 155 (mmHg)
